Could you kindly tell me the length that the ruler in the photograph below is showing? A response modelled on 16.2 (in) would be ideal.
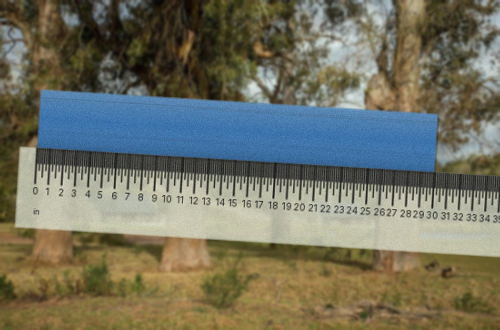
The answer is 30 (in)
